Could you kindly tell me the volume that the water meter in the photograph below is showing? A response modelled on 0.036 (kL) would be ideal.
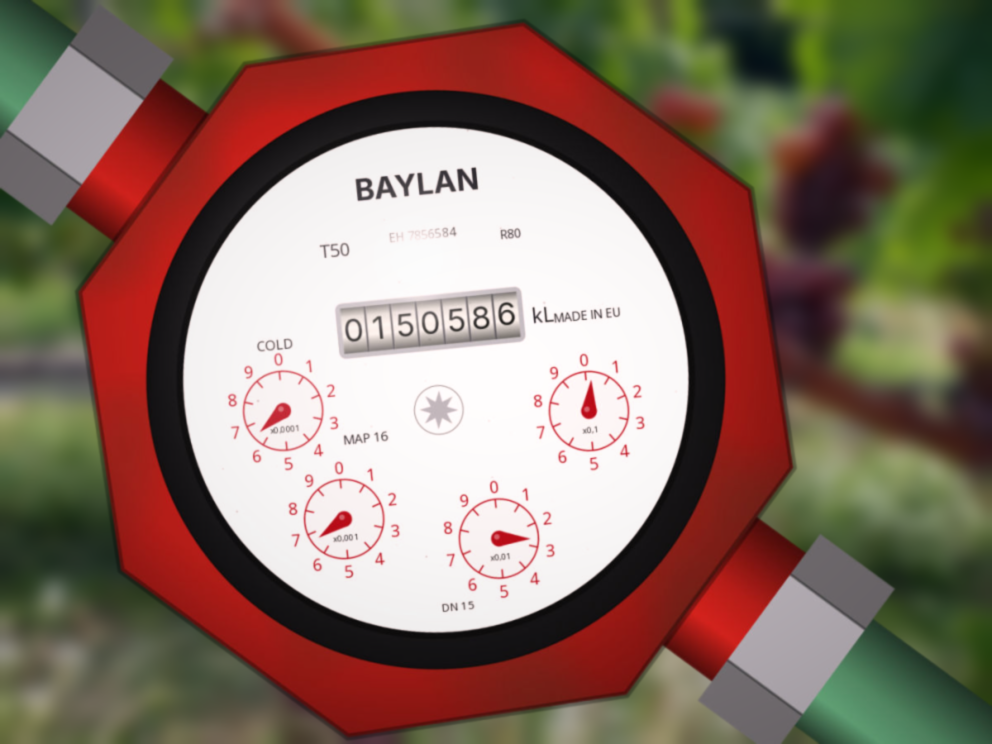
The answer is 150586.0266 (kL)
